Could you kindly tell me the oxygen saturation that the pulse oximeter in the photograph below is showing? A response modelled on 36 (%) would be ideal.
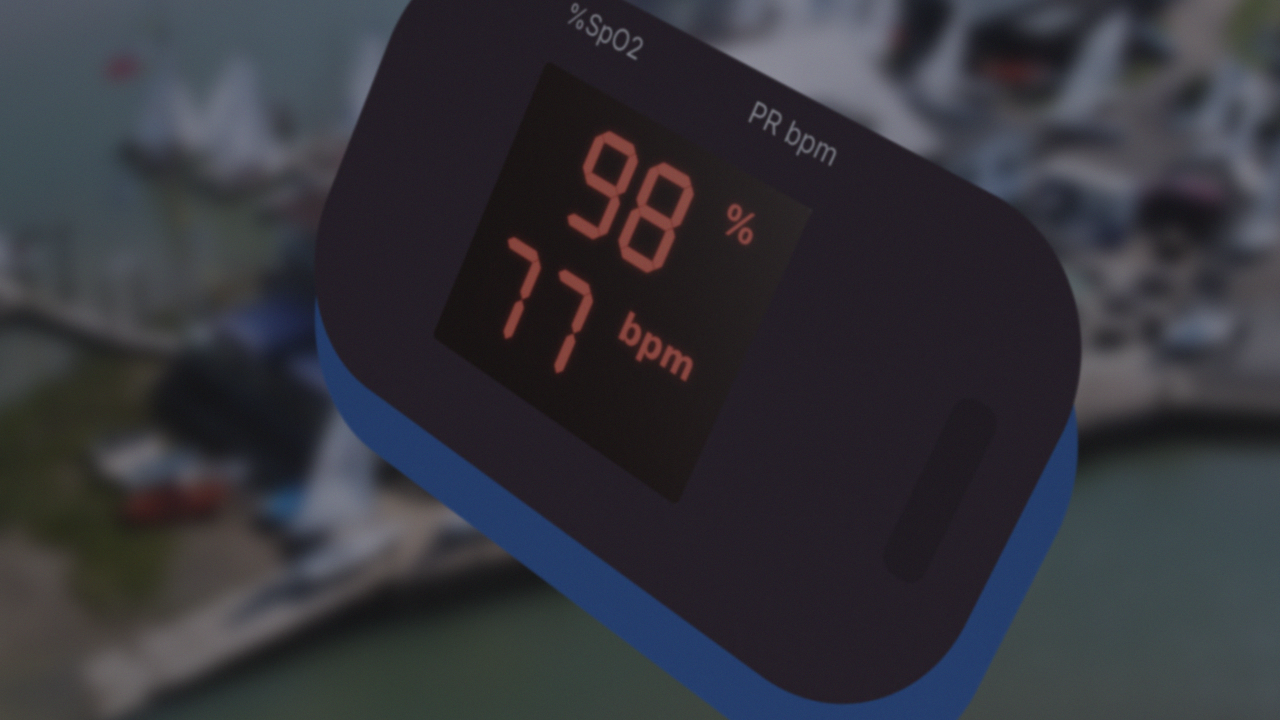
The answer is 98 (%)
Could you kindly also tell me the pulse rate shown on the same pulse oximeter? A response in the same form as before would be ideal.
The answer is 77 (bpm)
